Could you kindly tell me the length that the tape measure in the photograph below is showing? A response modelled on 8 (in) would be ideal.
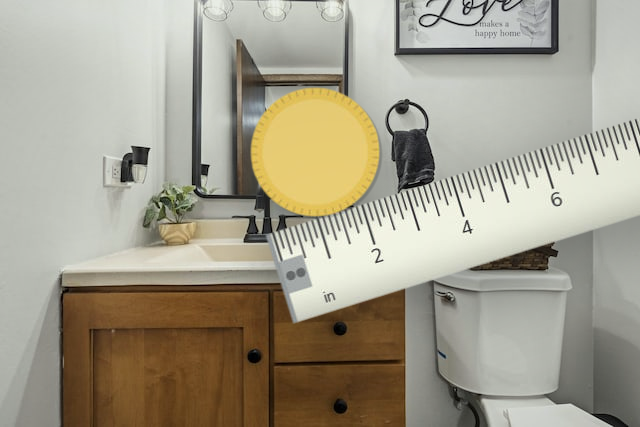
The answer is 2.75 (in)
